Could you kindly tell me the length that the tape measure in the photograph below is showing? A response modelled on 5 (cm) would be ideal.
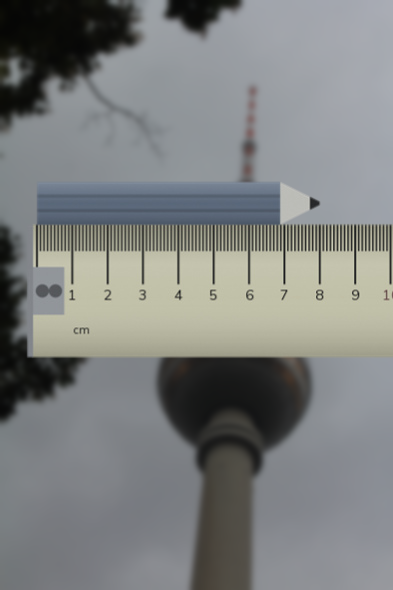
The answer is 8 (cm)
